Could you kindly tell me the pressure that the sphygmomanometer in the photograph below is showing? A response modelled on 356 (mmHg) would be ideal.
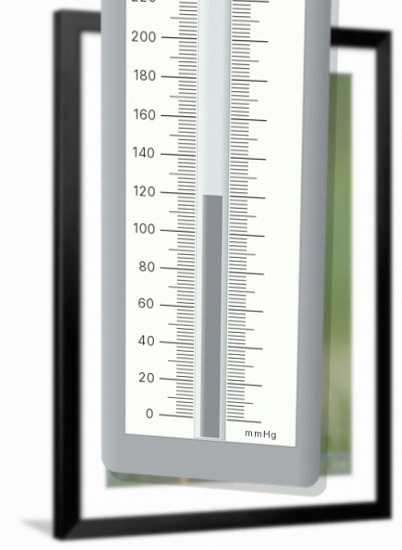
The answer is 120 (mmHg)
